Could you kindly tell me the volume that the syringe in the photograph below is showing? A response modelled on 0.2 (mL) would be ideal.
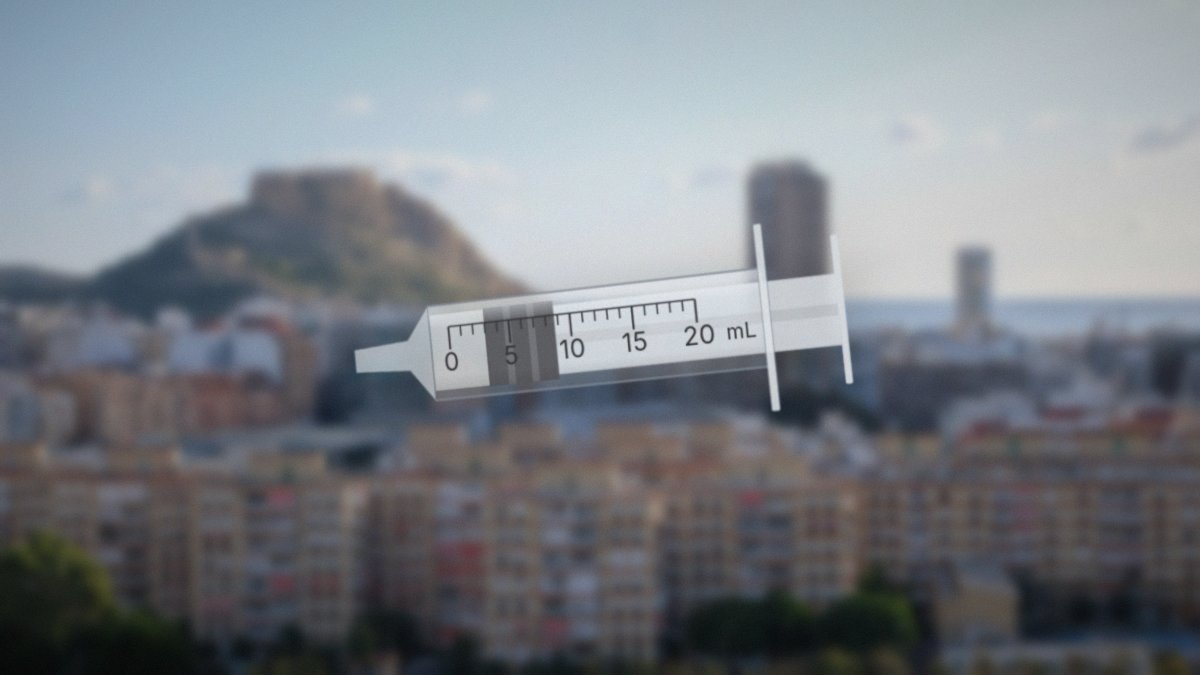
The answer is 3 (mL)
